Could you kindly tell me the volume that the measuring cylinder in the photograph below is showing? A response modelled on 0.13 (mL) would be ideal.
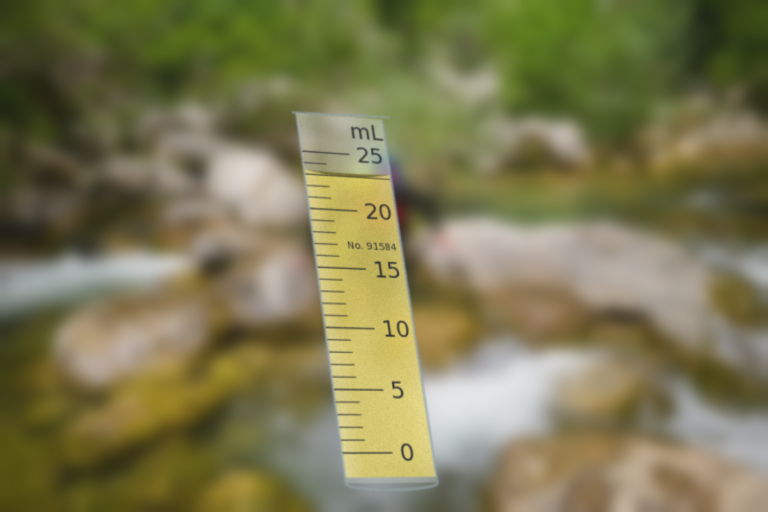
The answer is 23 (mL)
